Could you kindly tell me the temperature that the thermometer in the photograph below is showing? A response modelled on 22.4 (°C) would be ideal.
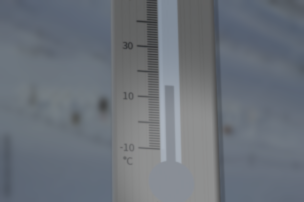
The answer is 15 (°C)
